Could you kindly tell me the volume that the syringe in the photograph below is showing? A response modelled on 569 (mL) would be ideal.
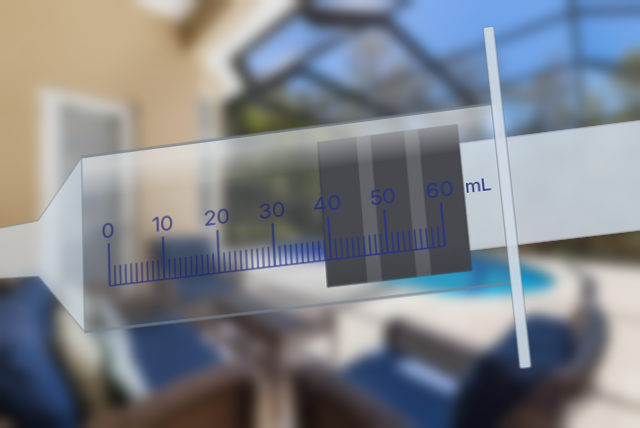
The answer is 39 (mL)
